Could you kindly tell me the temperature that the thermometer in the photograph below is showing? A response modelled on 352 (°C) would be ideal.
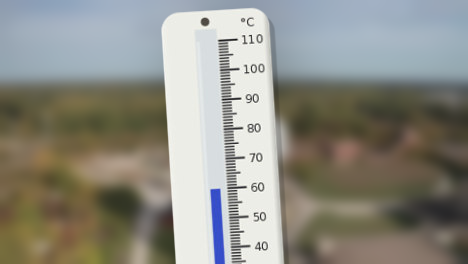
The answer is 60 (°C)
